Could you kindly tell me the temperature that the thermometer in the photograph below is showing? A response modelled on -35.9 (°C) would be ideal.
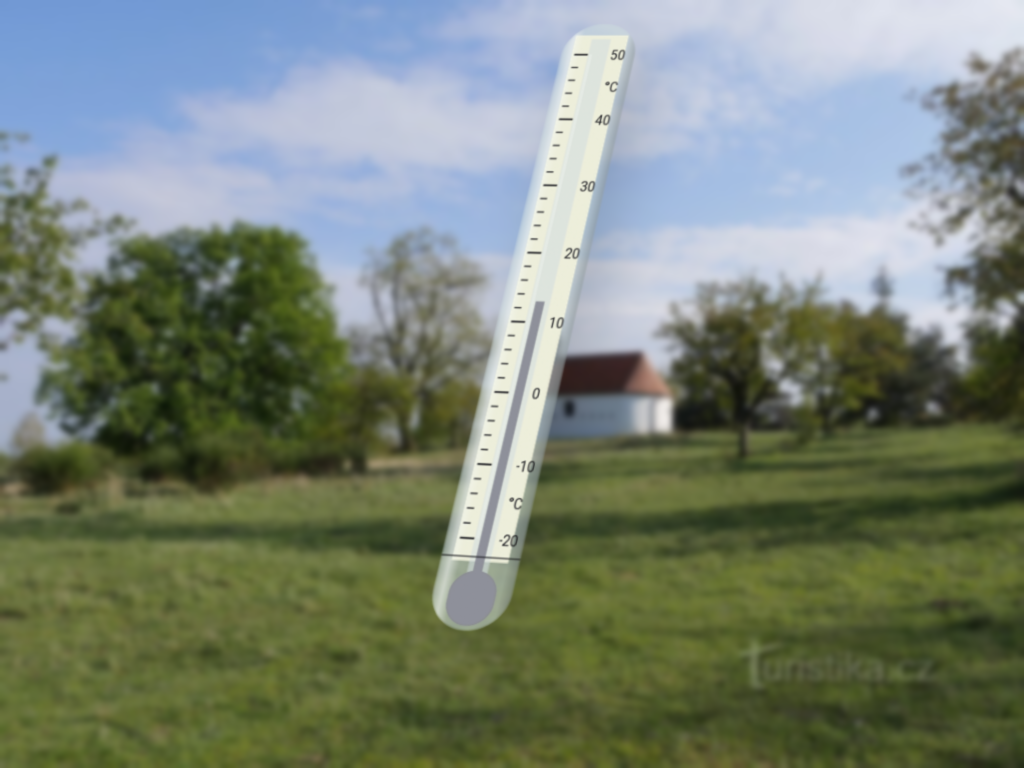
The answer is 13 (°C)
